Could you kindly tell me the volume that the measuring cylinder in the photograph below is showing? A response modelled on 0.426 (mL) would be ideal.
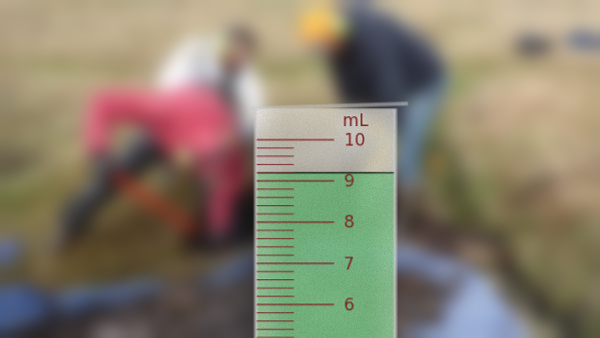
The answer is 9.2 (mL)
